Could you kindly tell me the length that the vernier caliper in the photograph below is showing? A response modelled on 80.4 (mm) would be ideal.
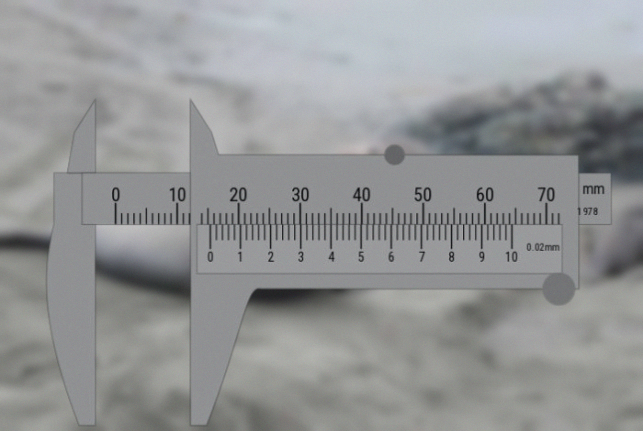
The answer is 15.4 (mm)
